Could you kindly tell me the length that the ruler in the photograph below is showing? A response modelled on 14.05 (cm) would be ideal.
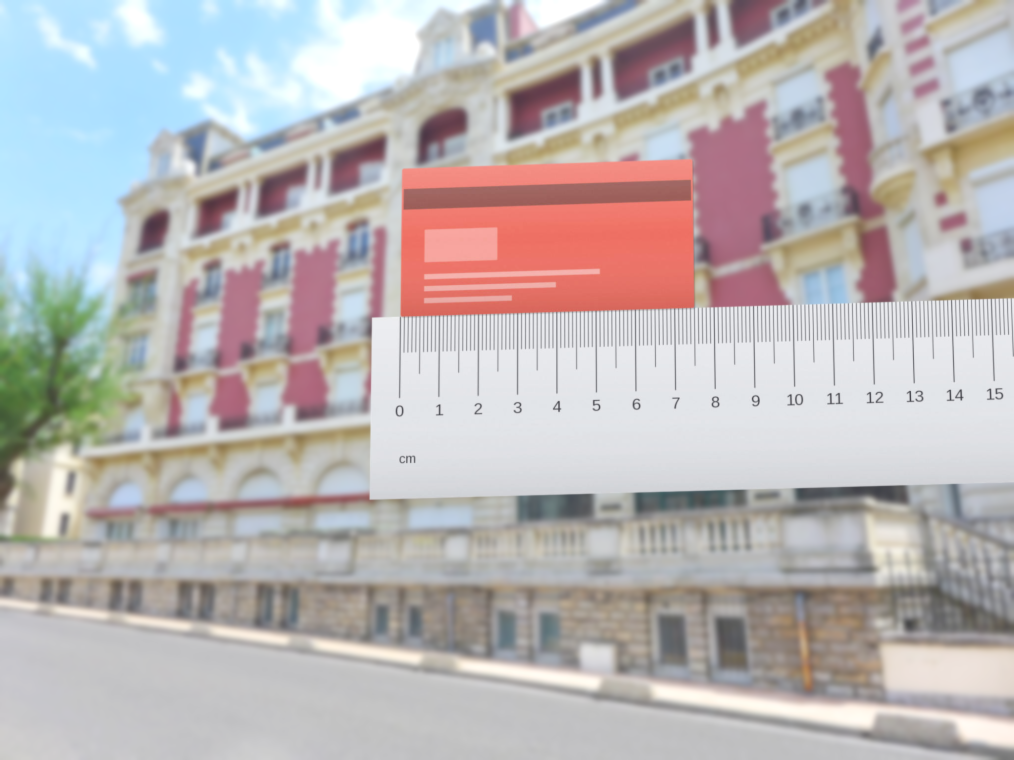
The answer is 7.5 (cm)
